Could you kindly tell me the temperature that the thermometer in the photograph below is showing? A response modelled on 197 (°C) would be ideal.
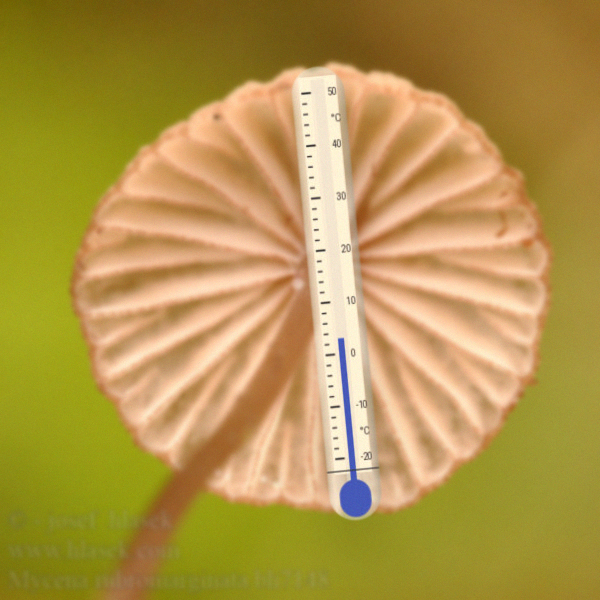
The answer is 3 (°C)
